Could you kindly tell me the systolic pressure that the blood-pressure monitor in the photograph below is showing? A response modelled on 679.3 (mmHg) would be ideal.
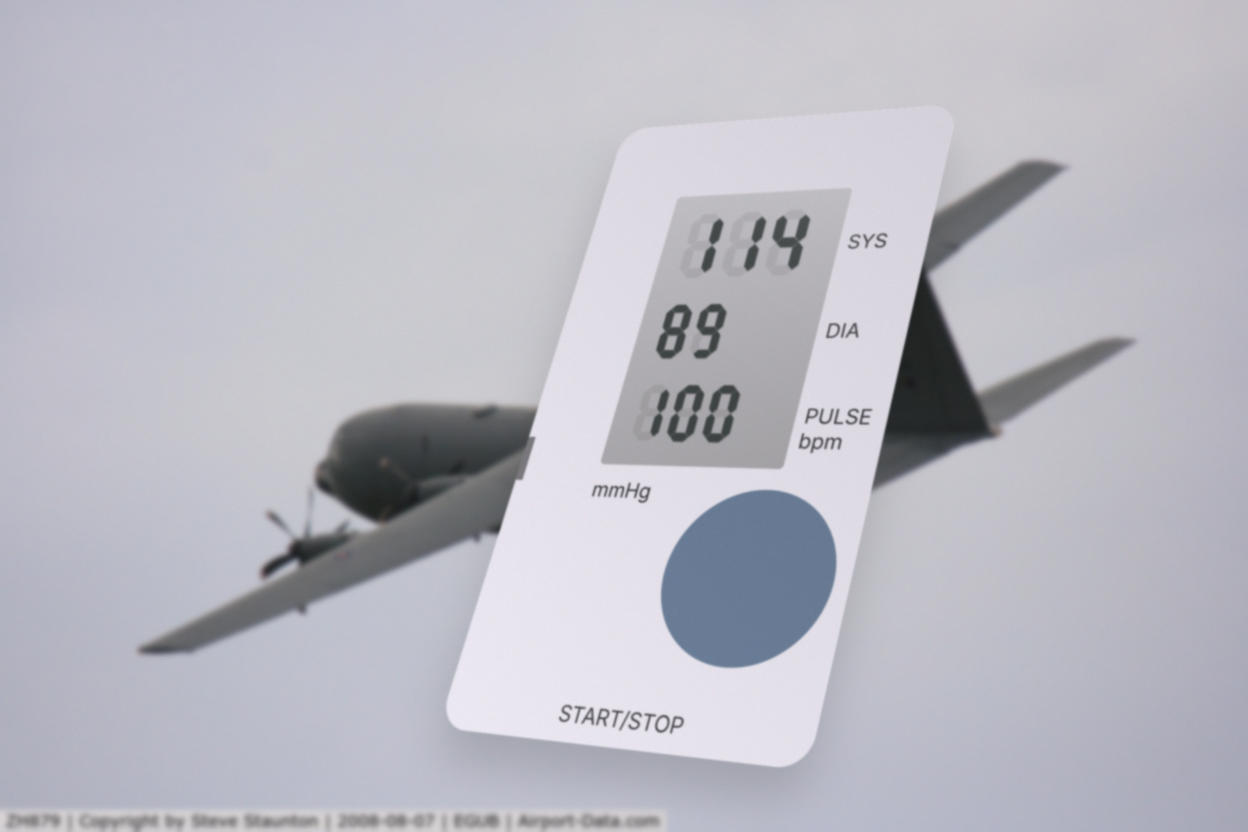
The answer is 114 (mmHg)
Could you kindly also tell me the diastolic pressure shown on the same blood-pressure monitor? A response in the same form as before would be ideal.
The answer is 89 (mmHg)
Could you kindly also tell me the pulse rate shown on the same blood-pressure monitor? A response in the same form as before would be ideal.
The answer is 100 (bpm)
